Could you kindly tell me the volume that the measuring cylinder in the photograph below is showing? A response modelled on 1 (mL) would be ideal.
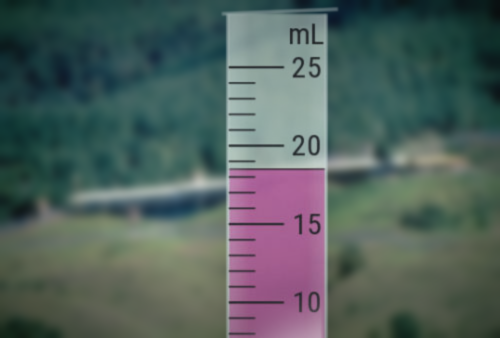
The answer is 18.5 (mL)
